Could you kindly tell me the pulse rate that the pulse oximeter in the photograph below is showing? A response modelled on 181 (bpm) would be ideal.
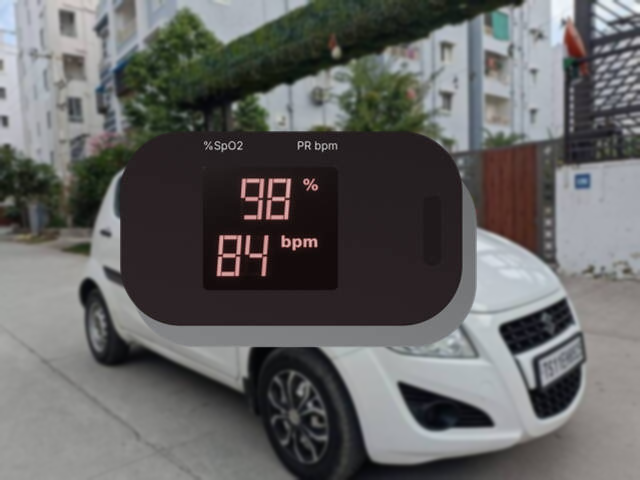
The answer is 84 (bpm)
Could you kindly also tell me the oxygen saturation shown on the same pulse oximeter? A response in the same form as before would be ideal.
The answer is 98 (%)
